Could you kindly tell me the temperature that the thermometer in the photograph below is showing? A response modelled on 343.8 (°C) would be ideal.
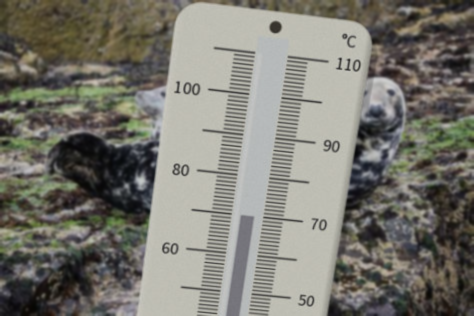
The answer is 70 (°C)
